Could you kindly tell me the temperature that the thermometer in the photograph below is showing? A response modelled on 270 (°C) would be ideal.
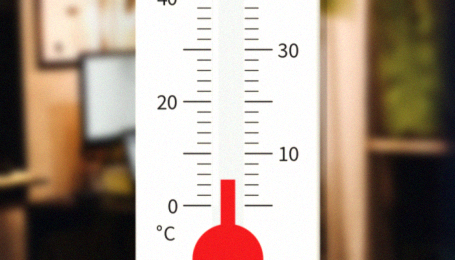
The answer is 5 (°C)
